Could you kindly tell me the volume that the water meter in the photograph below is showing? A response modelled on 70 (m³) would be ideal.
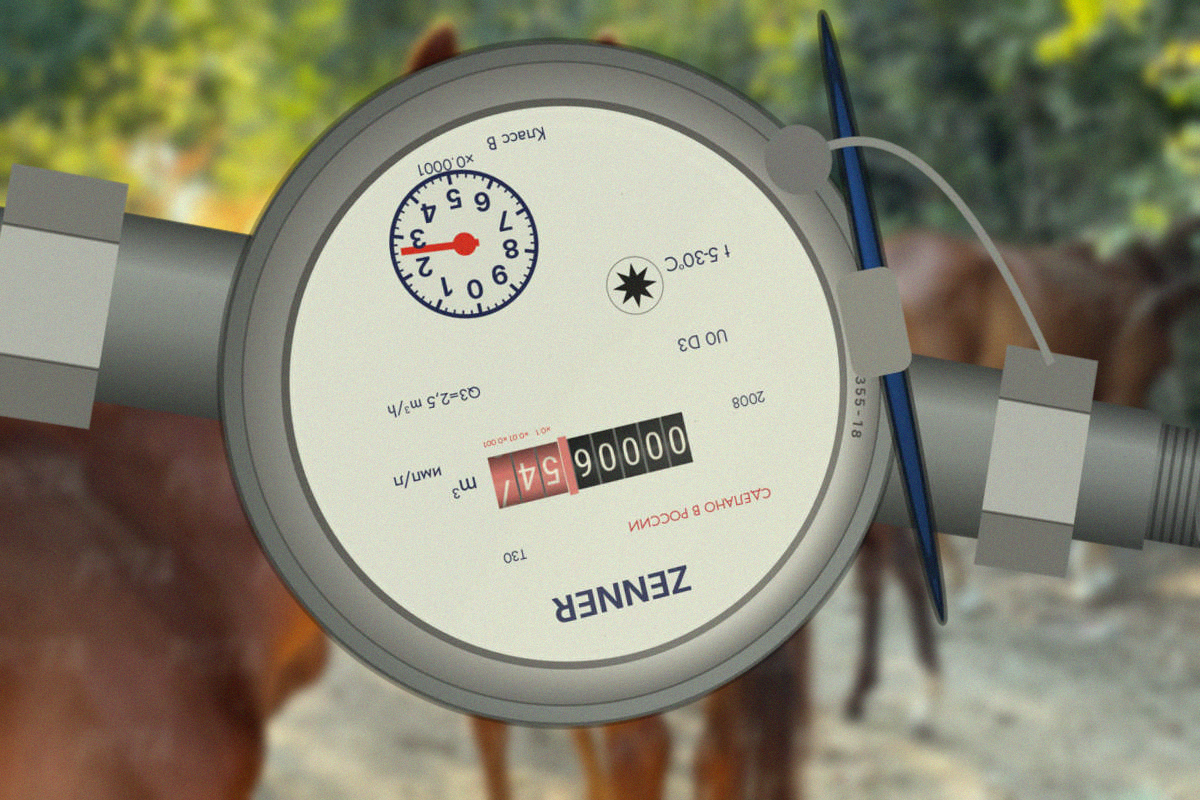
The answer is 6.5472 (m³)
